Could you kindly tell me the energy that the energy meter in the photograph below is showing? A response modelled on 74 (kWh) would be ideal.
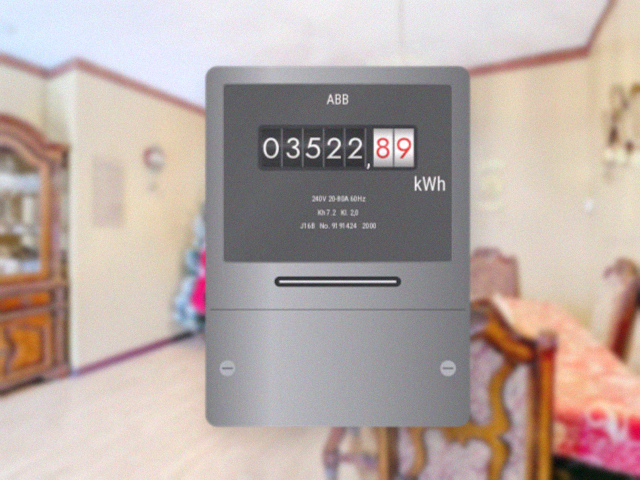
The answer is 3522.89 (kWh)
